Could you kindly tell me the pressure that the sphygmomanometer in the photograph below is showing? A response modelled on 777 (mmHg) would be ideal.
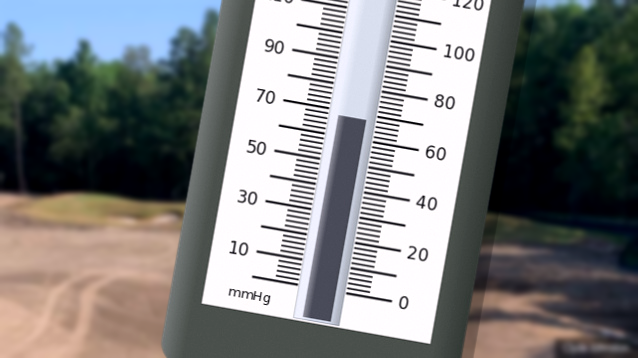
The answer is 68 (mmHg)
